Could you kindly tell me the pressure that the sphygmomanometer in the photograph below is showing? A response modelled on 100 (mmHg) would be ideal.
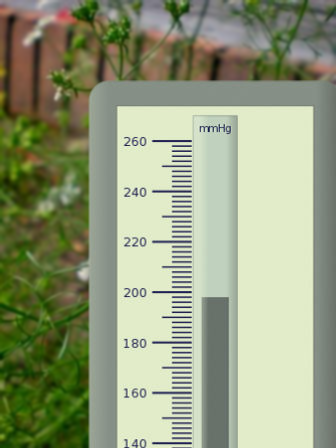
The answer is 198 (mmHg)
